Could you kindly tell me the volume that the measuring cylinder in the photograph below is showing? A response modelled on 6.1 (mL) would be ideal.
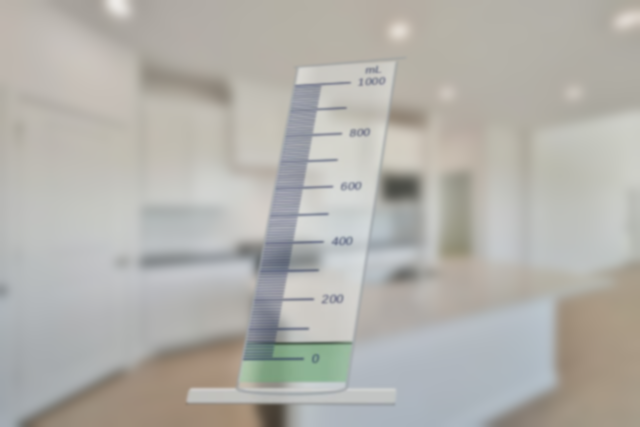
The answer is 50 (mL)
